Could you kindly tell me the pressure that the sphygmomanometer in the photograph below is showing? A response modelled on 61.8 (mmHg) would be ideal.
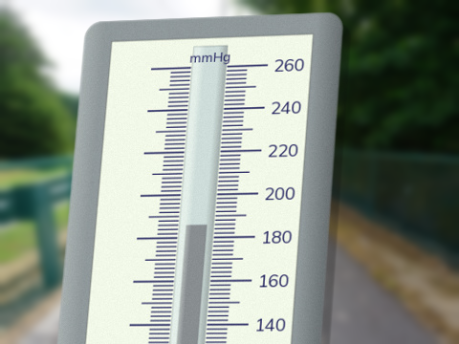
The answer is 186 (mmHg)
